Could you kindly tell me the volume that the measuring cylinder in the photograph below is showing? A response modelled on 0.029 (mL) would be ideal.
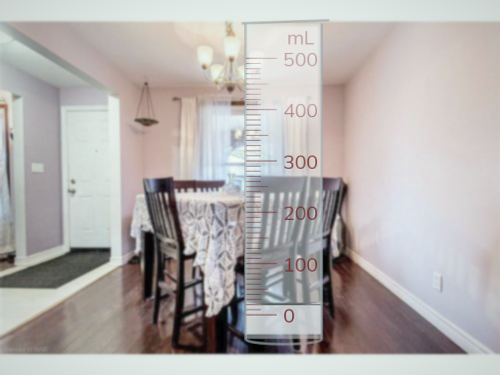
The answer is 20 (mL)
